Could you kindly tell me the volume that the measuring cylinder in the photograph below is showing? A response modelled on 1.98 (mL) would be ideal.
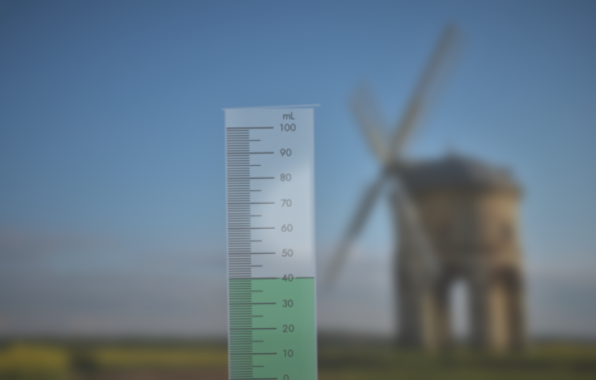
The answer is 40 (mL)
